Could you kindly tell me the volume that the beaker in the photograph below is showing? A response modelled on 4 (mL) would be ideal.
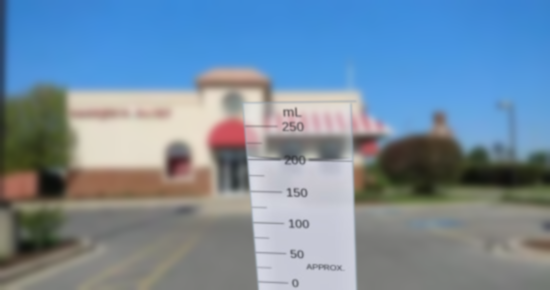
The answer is 200 (mL)
